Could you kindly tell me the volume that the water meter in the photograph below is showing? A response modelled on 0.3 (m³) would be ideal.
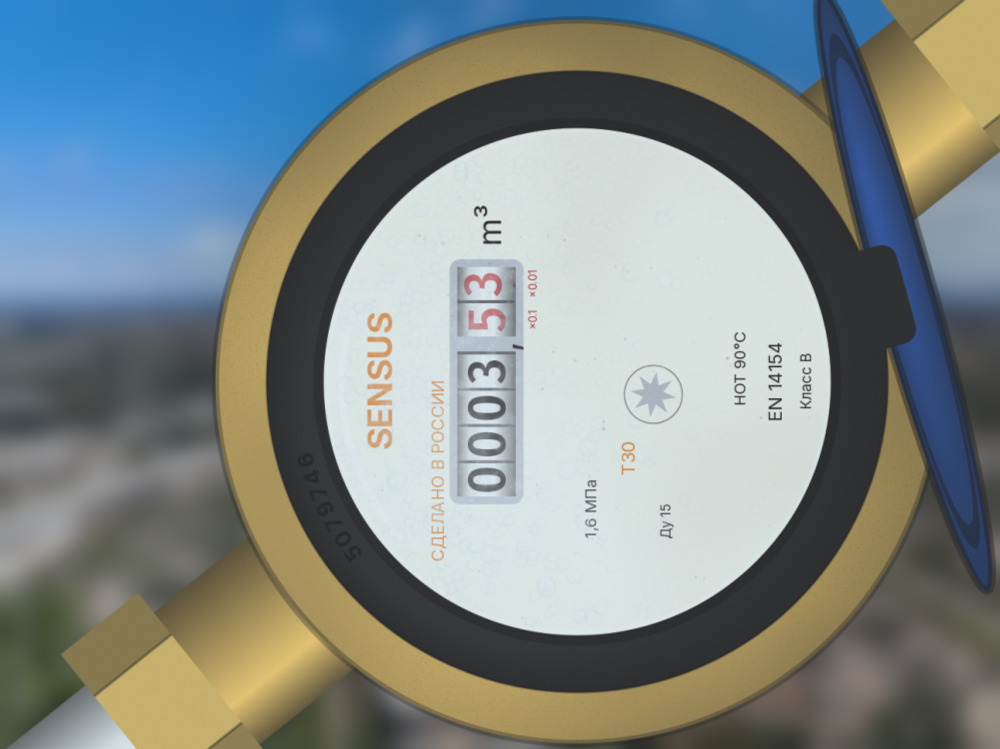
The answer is 3.53 (m³)
